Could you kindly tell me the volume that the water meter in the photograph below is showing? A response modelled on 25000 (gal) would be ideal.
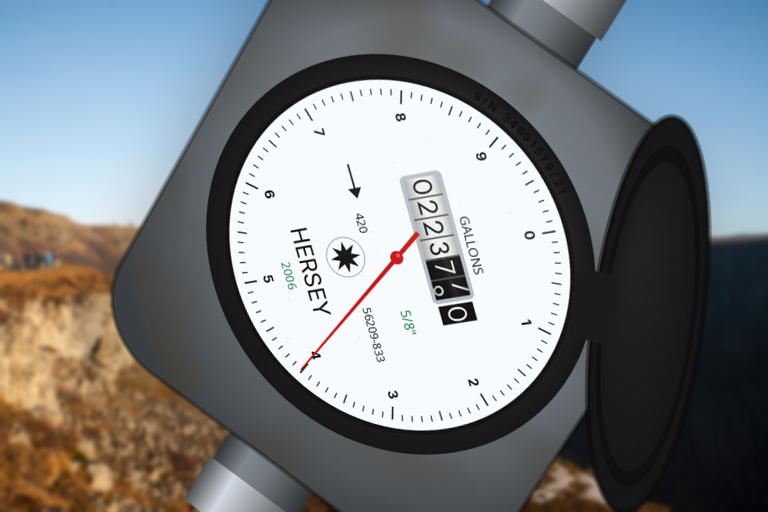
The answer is 223774.0 (gal)
